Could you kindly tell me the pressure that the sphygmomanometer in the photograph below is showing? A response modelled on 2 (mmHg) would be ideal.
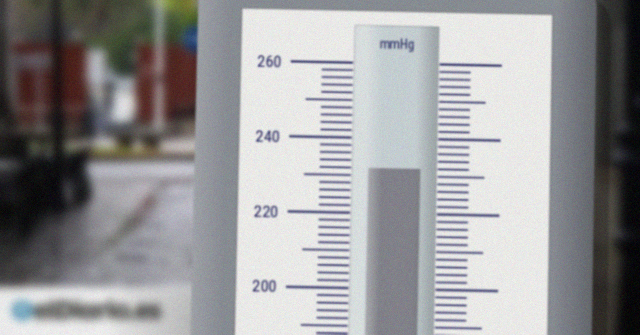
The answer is 232 (mmHg)
